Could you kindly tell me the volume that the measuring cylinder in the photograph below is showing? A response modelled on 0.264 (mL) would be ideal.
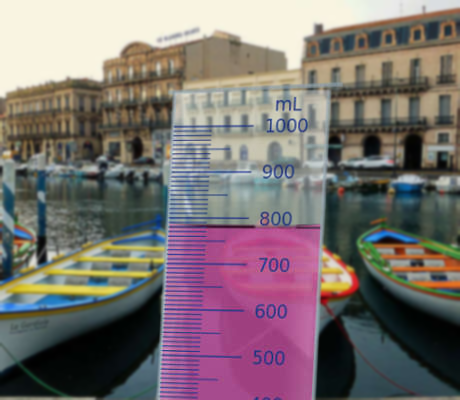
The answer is 780 (mL)
